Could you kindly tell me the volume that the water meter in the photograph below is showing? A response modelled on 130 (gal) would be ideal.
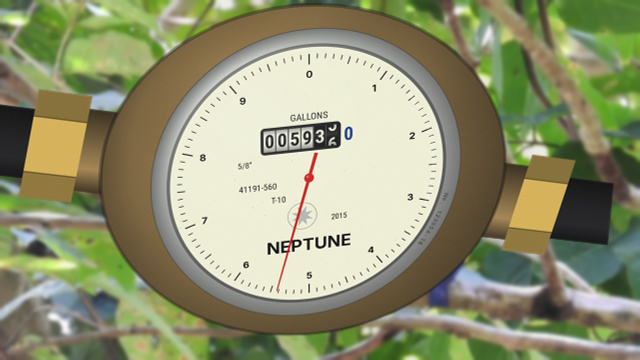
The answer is 59355.4 (gal)
